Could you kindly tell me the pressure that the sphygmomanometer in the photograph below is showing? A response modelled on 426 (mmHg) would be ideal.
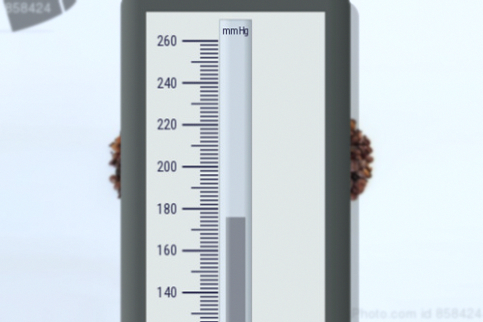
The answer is 176 (mmHg)
